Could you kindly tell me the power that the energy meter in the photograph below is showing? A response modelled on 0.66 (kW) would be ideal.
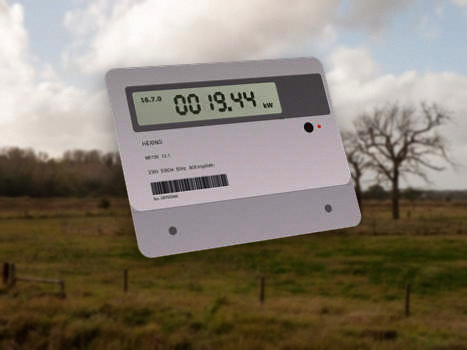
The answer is 19.44 (kW)
